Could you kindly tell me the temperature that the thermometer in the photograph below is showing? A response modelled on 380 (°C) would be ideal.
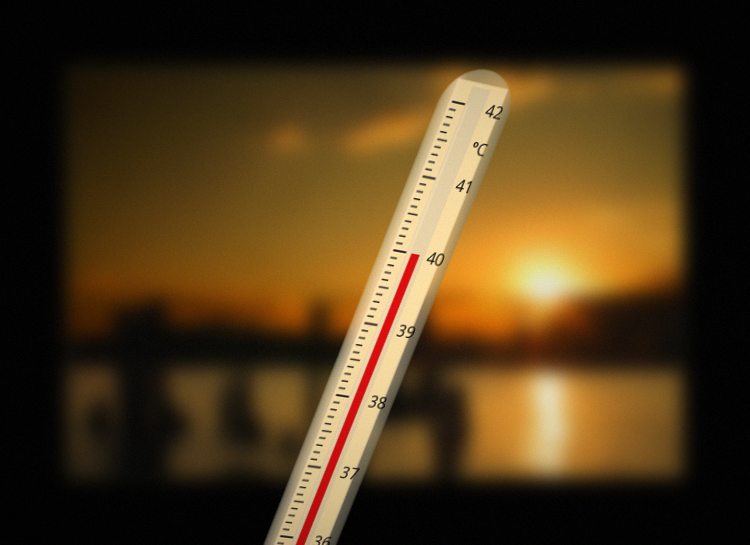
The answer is 40 (°C)
